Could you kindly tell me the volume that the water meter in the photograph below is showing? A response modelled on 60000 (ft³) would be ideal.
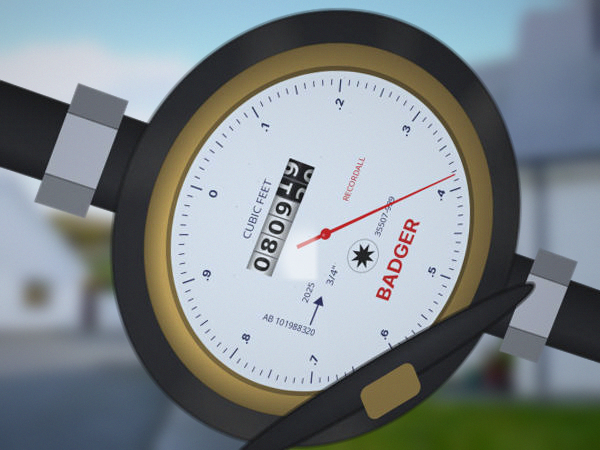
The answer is 80919.38 (ft³)
